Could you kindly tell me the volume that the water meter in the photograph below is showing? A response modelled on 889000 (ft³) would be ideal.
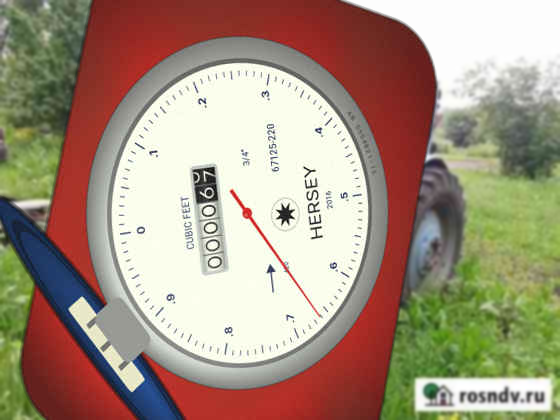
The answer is 66.66 (ft³)
